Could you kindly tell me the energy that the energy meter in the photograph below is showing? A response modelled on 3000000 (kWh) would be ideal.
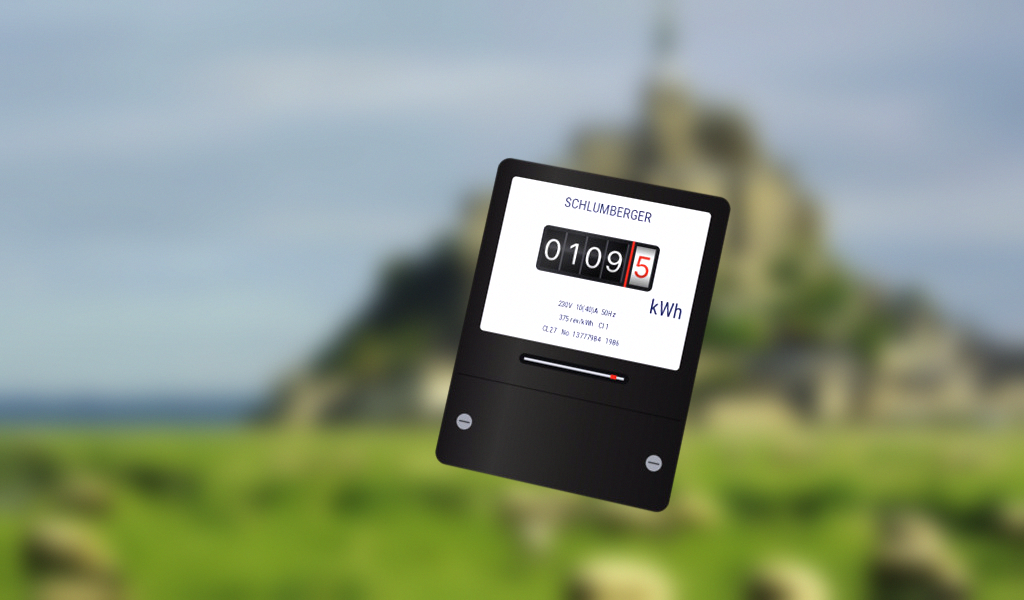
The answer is 109.5 (kWh)
